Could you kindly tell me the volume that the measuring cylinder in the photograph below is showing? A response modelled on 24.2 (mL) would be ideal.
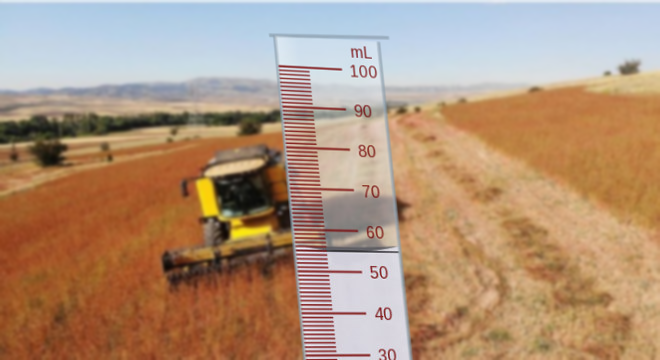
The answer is 55 (mL)
